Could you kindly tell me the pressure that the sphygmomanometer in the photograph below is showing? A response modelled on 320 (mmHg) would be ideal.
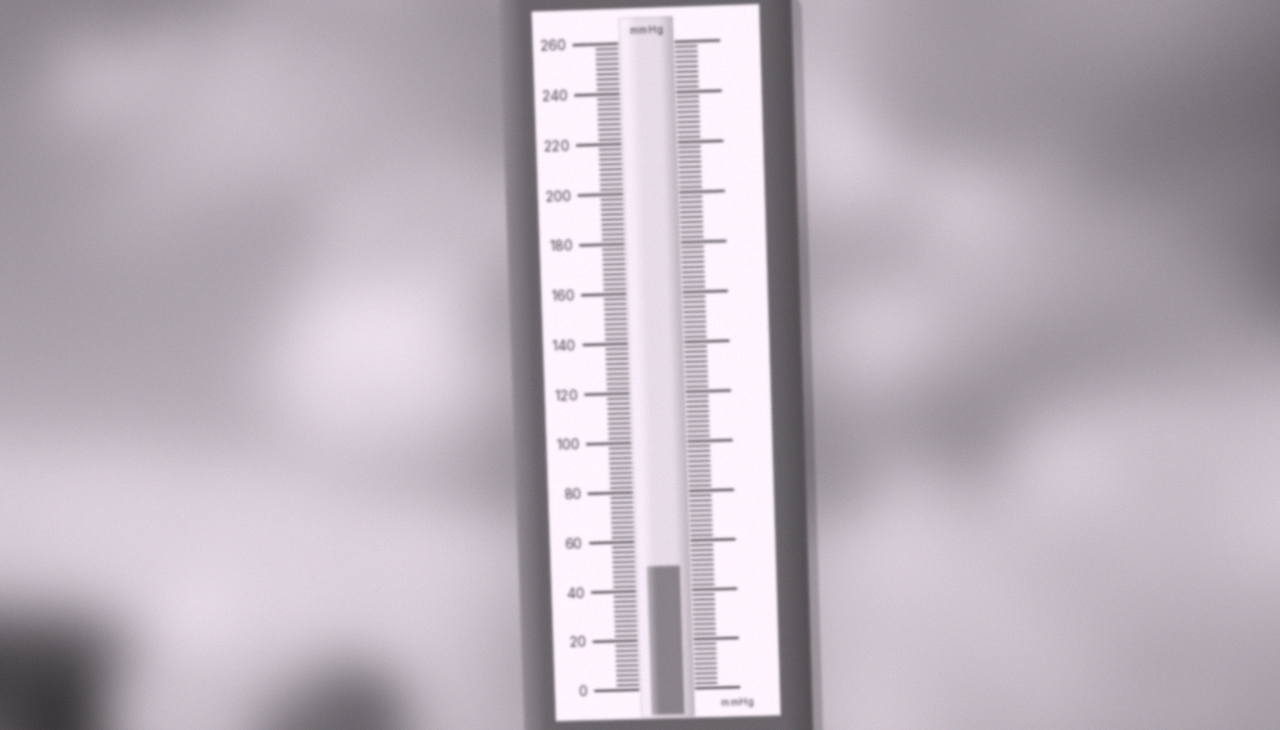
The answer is 50 (mmHg)
